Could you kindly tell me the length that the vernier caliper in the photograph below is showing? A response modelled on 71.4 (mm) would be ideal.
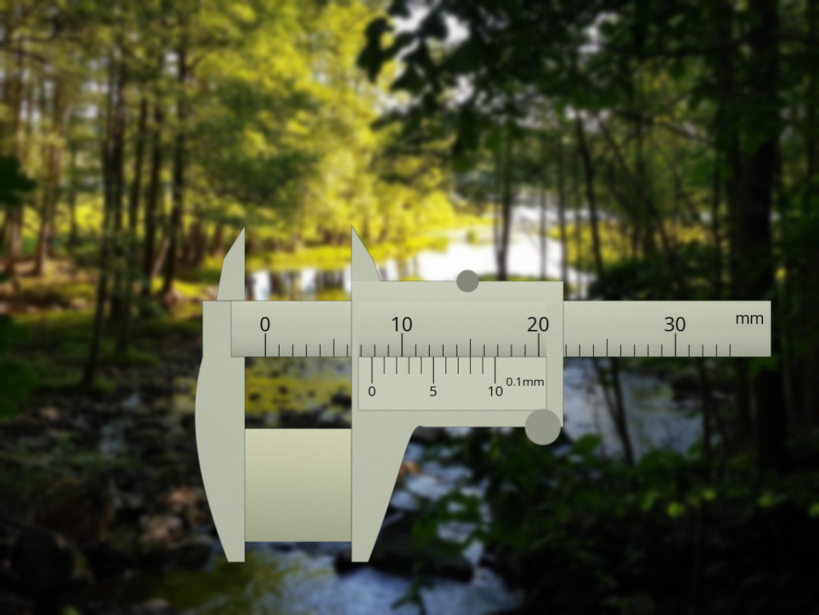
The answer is 7.8 (mm)
